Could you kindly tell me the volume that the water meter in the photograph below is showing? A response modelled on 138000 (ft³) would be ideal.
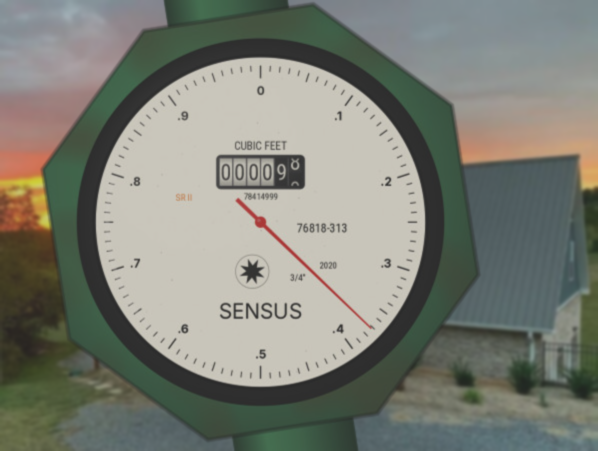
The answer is 98.37 (ft³)
